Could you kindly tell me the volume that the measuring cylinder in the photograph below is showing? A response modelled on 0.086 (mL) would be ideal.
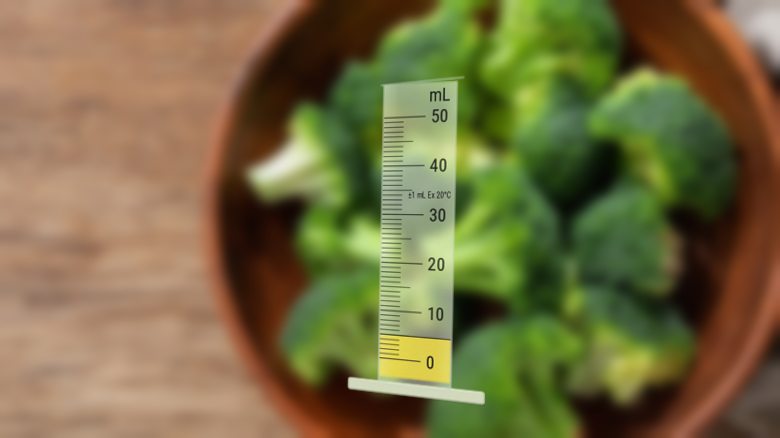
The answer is 5 (mL)
